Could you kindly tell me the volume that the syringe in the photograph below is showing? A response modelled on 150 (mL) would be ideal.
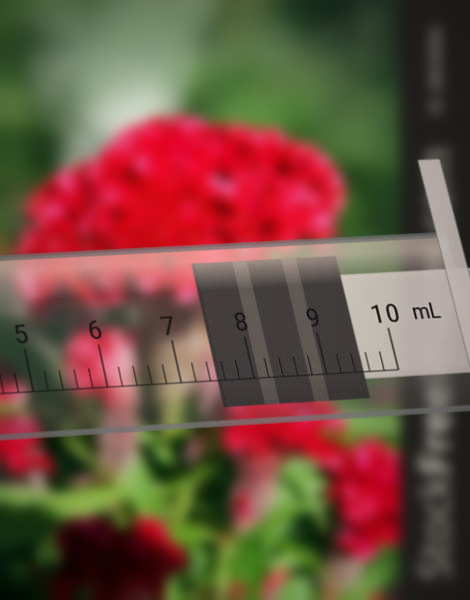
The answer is 7.5 (mL)
